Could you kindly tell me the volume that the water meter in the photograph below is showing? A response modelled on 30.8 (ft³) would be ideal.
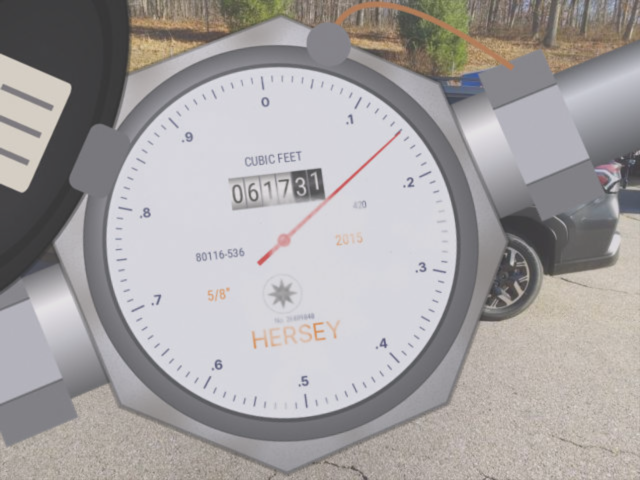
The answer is 61731.15 (ft³)
